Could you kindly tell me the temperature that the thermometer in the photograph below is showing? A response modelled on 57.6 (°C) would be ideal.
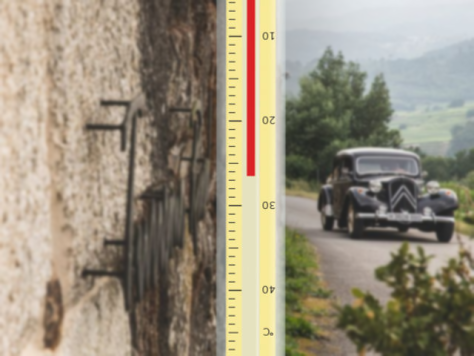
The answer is 26.5 (°C)
